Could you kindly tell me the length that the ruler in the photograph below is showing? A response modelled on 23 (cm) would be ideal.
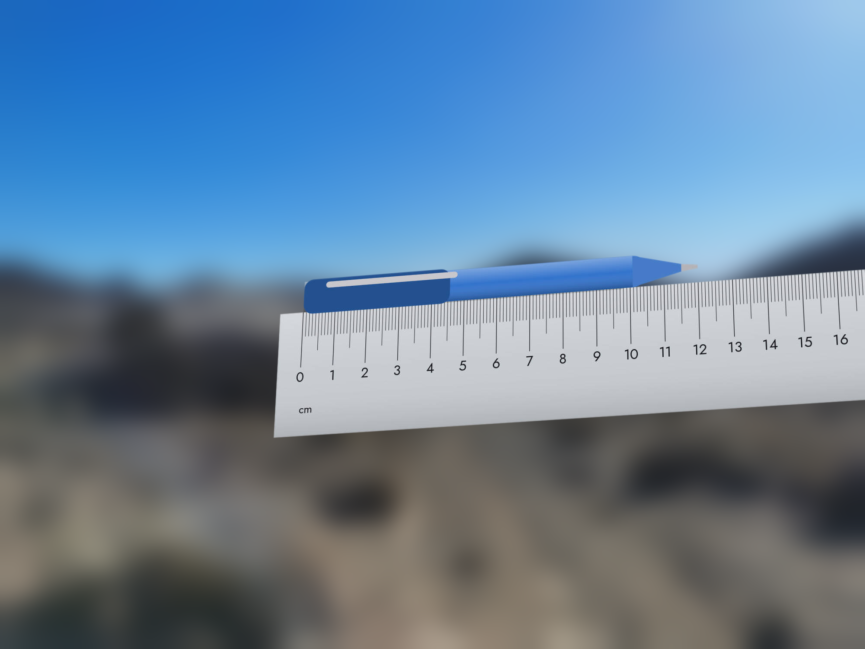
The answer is 12 (cm)
